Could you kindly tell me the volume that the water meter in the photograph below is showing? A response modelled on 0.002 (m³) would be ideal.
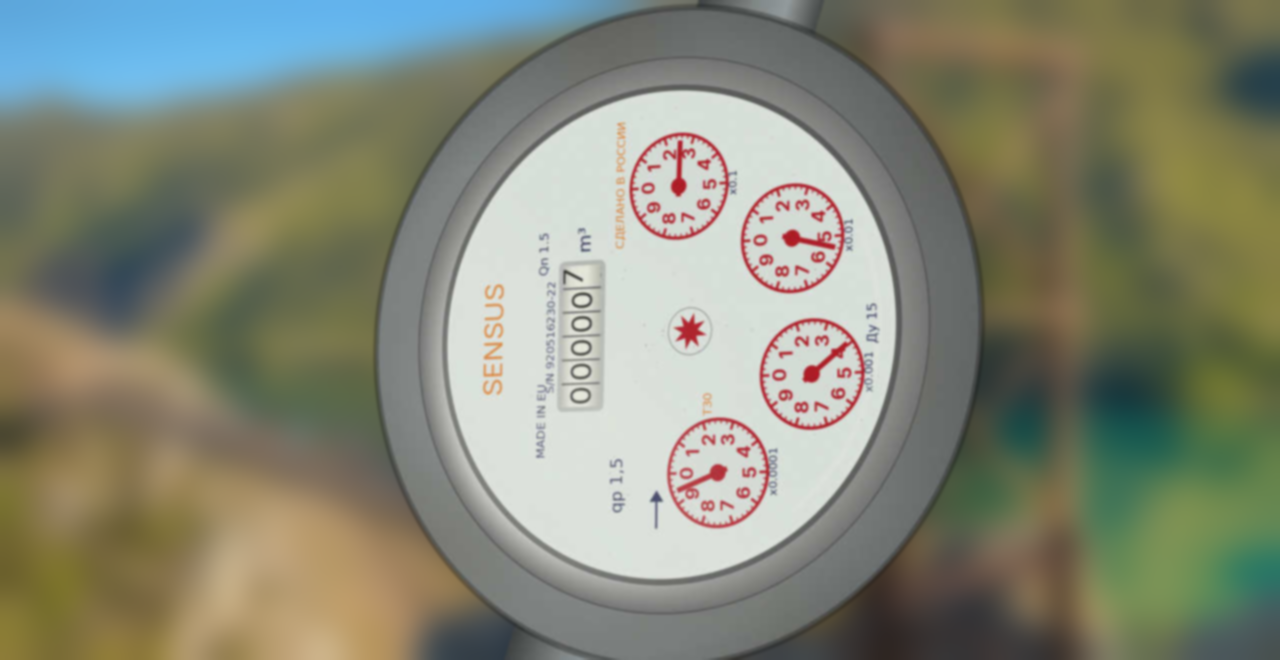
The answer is 7.2539 (m³)
